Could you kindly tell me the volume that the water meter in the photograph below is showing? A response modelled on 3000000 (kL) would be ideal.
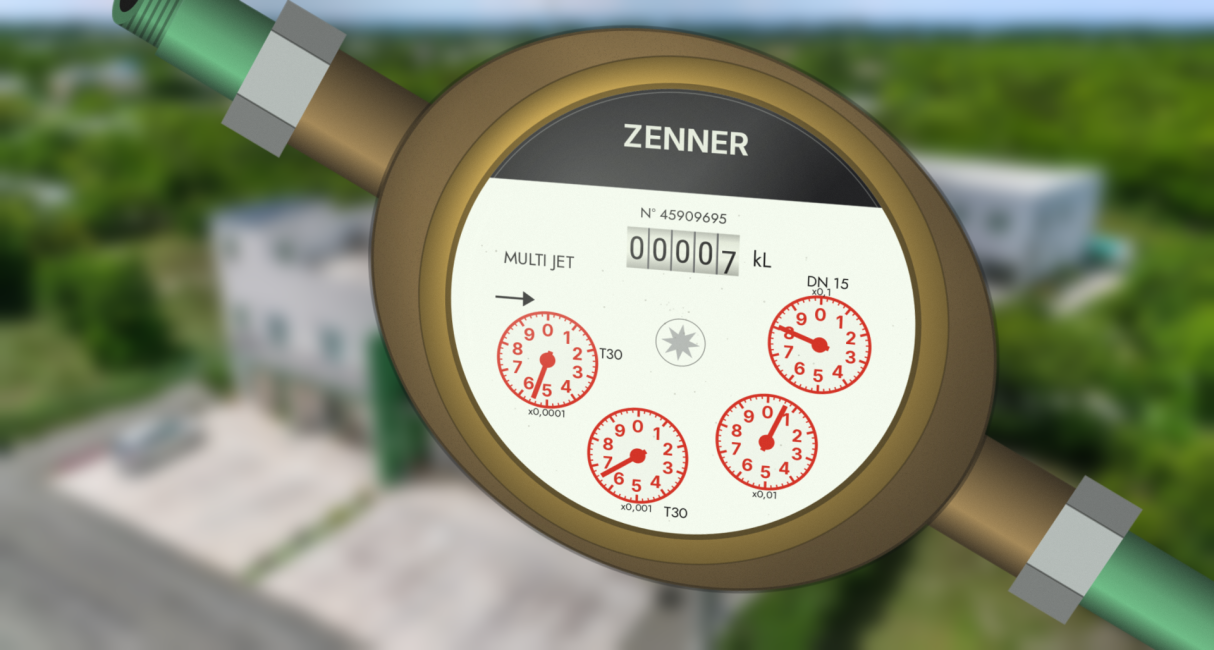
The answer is 6.8065 (kL)
